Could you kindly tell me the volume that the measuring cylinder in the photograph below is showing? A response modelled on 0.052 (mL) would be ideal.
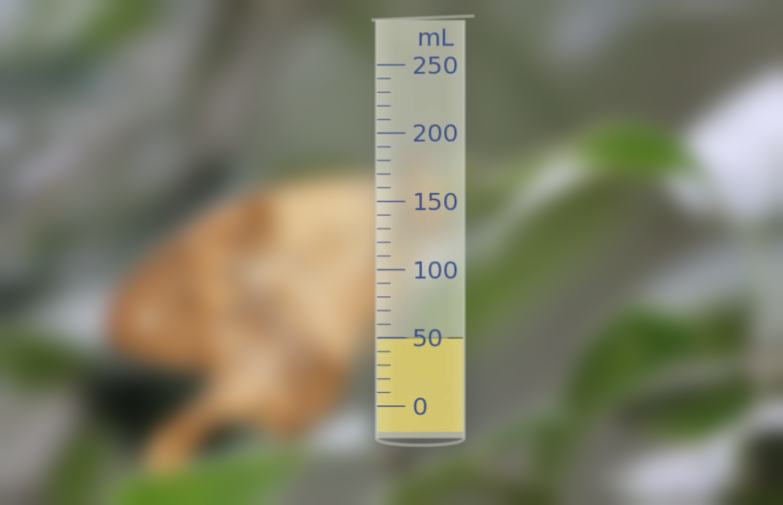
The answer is 50 (mL)
